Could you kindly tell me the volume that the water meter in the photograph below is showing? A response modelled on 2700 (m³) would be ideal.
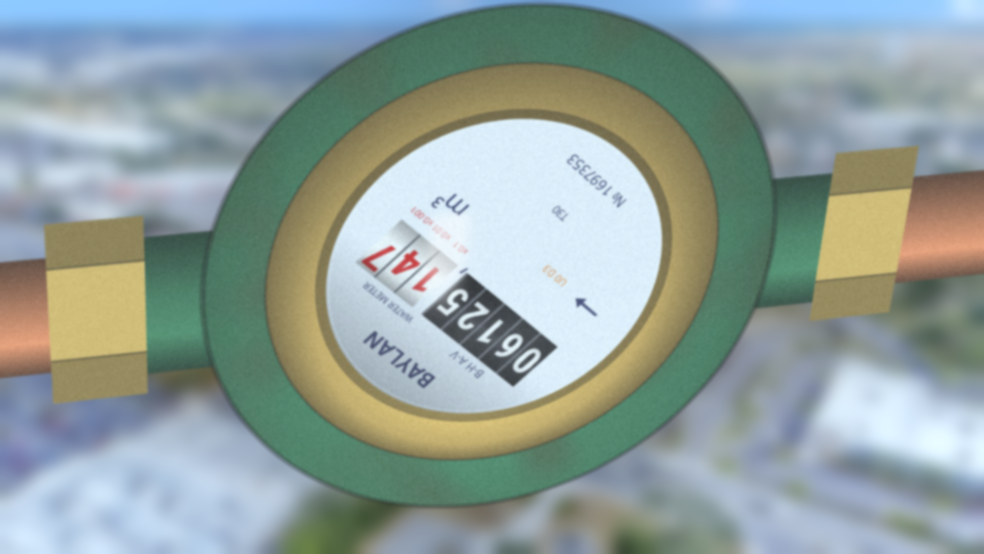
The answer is 6125.147 (m³)
